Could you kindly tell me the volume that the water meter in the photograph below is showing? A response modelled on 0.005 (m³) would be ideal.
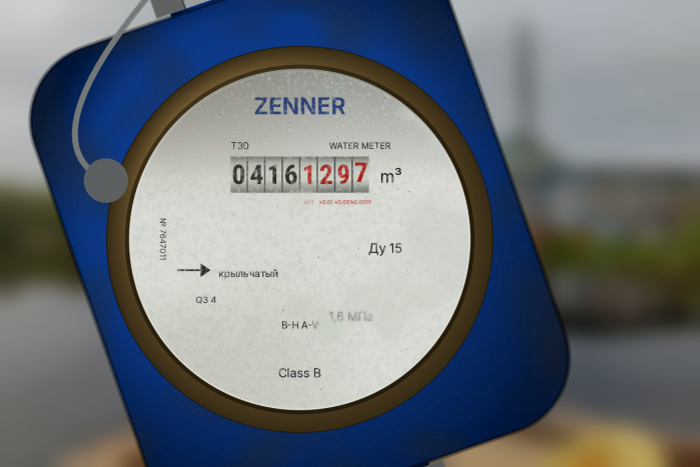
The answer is 416.1297 (m³)
